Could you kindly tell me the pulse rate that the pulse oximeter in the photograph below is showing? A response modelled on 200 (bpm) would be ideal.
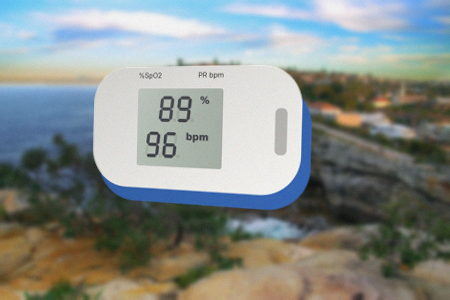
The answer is 96 (bpm)
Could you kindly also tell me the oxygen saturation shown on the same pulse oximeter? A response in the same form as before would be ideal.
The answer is 89 (%)
